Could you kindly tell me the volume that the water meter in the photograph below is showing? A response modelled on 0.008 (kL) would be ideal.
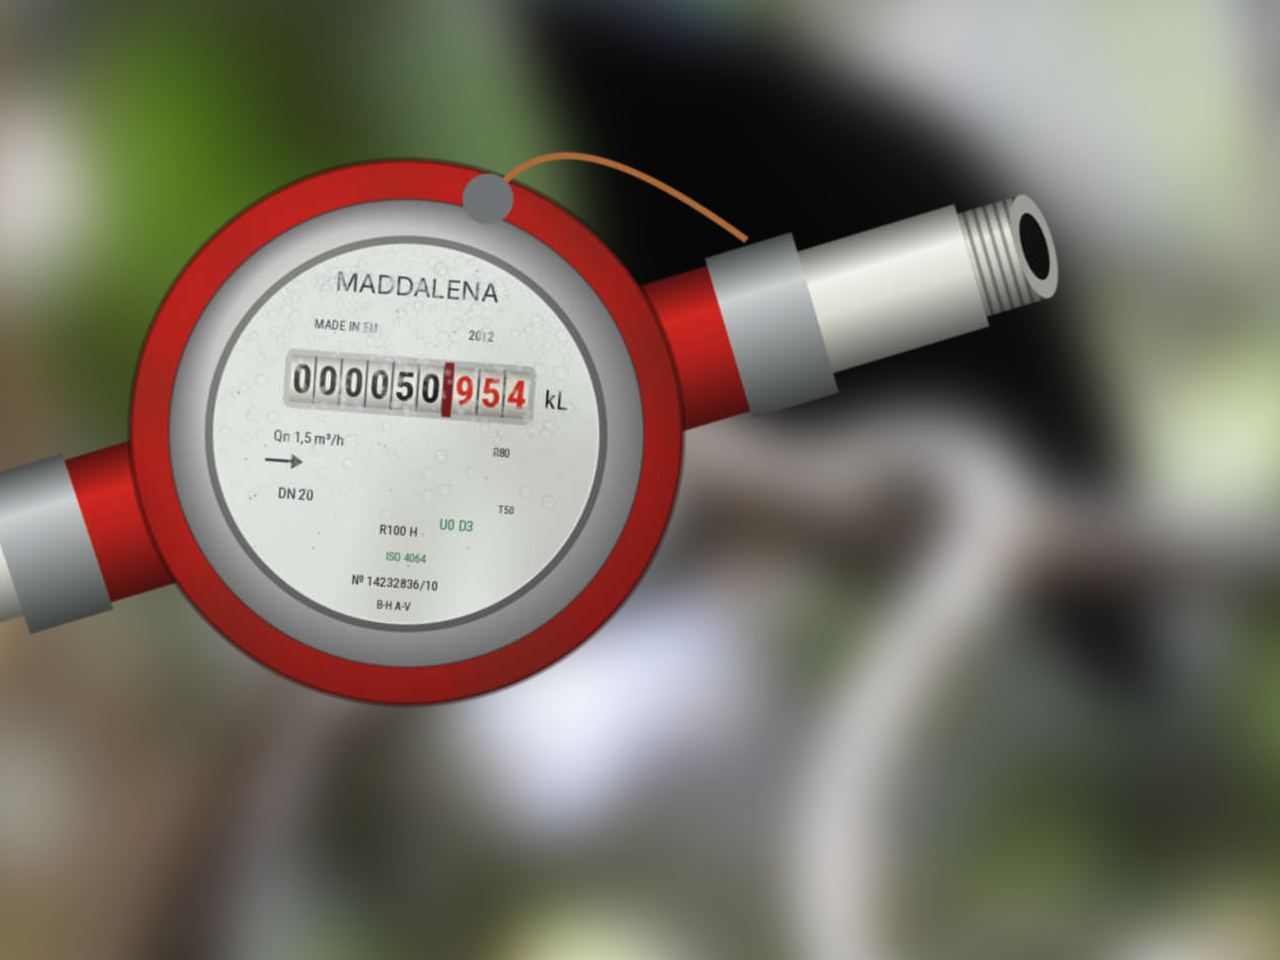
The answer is 50.954 (kL)
